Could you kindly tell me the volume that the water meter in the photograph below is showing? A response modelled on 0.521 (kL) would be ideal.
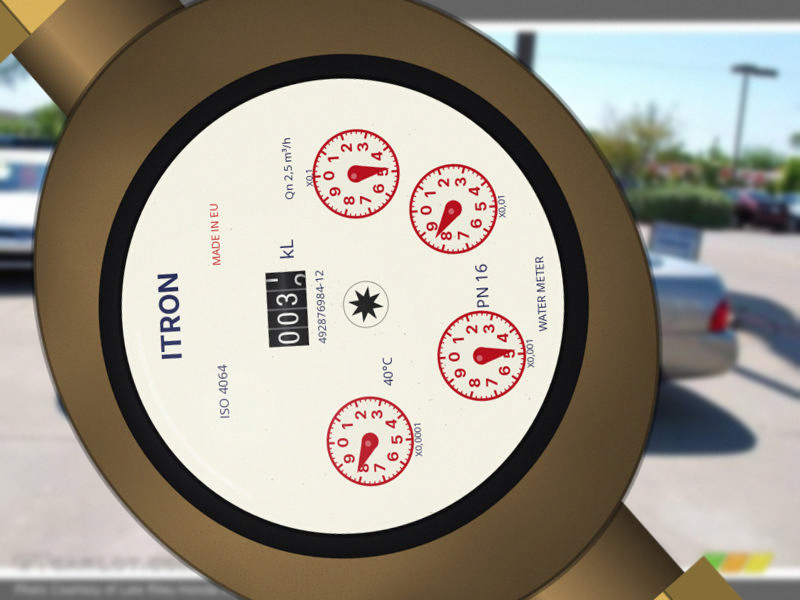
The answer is 31.4848 (kL)
